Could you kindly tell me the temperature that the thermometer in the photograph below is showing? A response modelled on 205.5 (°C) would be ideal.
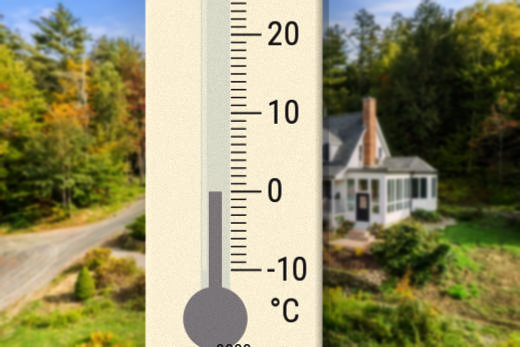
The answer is 0 (°C)
